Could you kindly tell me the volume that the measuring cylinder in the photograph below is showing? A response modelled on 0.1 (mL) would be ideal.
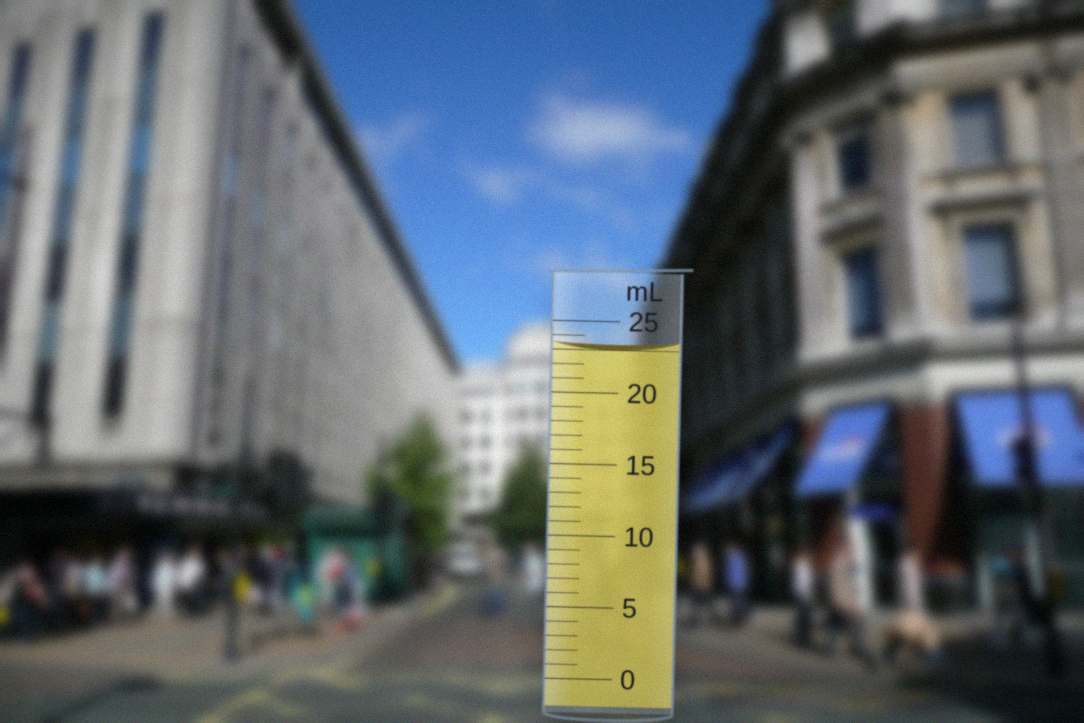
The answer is 23 (mL)
